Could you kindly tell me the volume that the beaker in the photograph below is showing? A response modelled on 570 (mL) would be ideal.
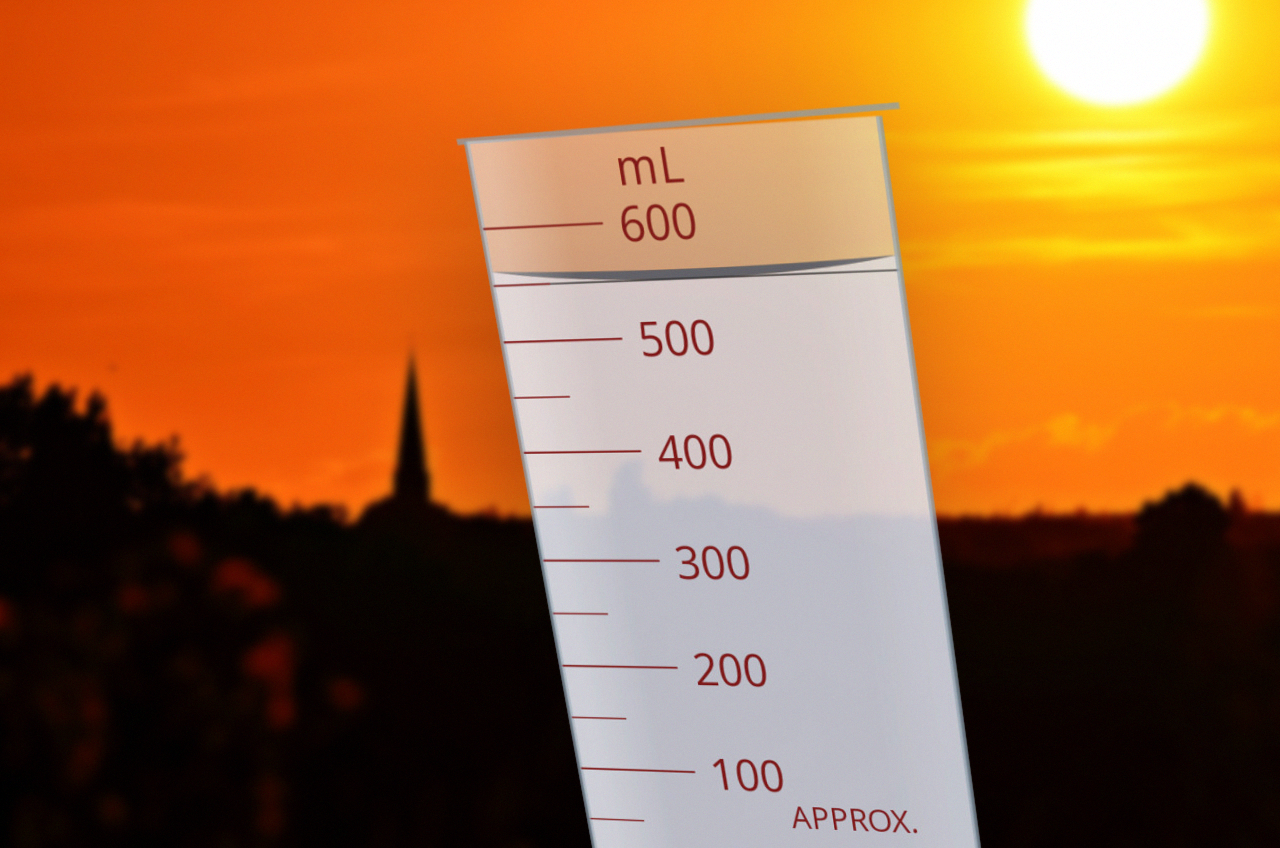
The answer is 550 (mL)
